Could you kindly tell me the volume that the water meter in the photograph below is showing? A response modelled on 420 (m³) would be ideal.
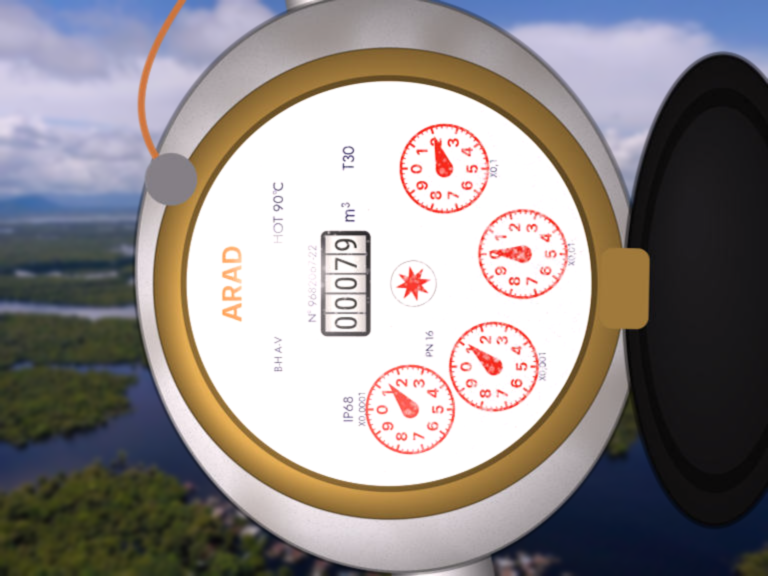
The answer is 79.2011 (m³)
